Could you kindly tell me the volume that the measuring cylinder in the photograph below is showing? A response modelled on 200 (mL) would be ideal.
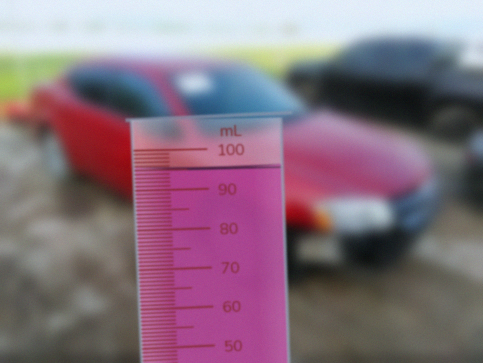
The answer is 95 (mL)
